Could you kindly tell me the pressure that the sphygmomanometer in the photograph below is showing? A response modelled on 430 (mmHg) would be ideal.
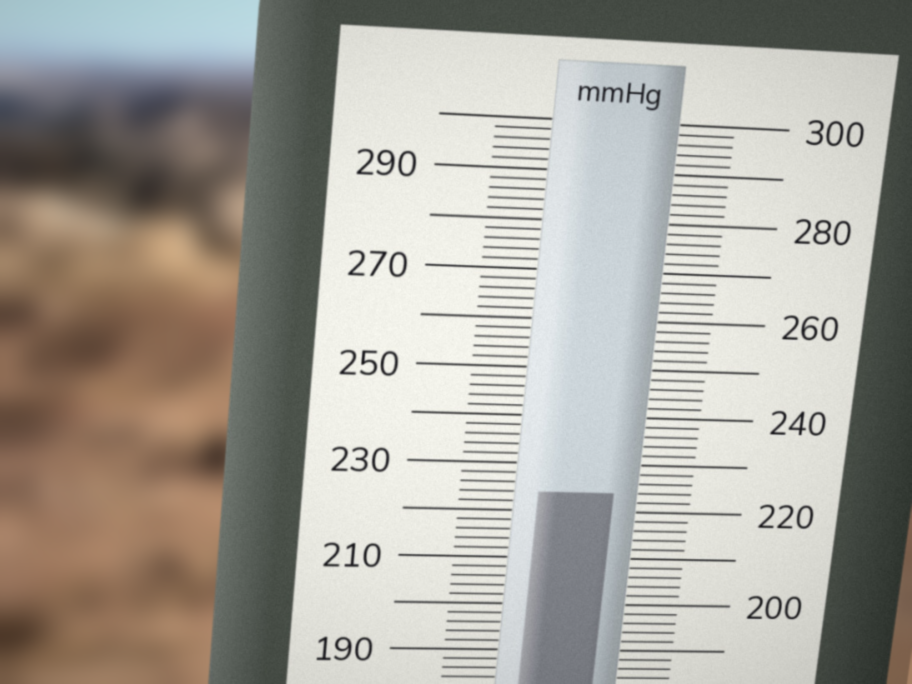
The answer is 224 (mmHg)
